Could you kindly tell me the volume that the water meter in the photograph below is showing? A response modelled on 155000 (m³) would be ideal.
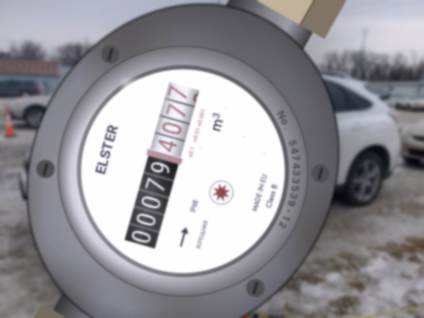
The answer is 79.4077 (m³)
